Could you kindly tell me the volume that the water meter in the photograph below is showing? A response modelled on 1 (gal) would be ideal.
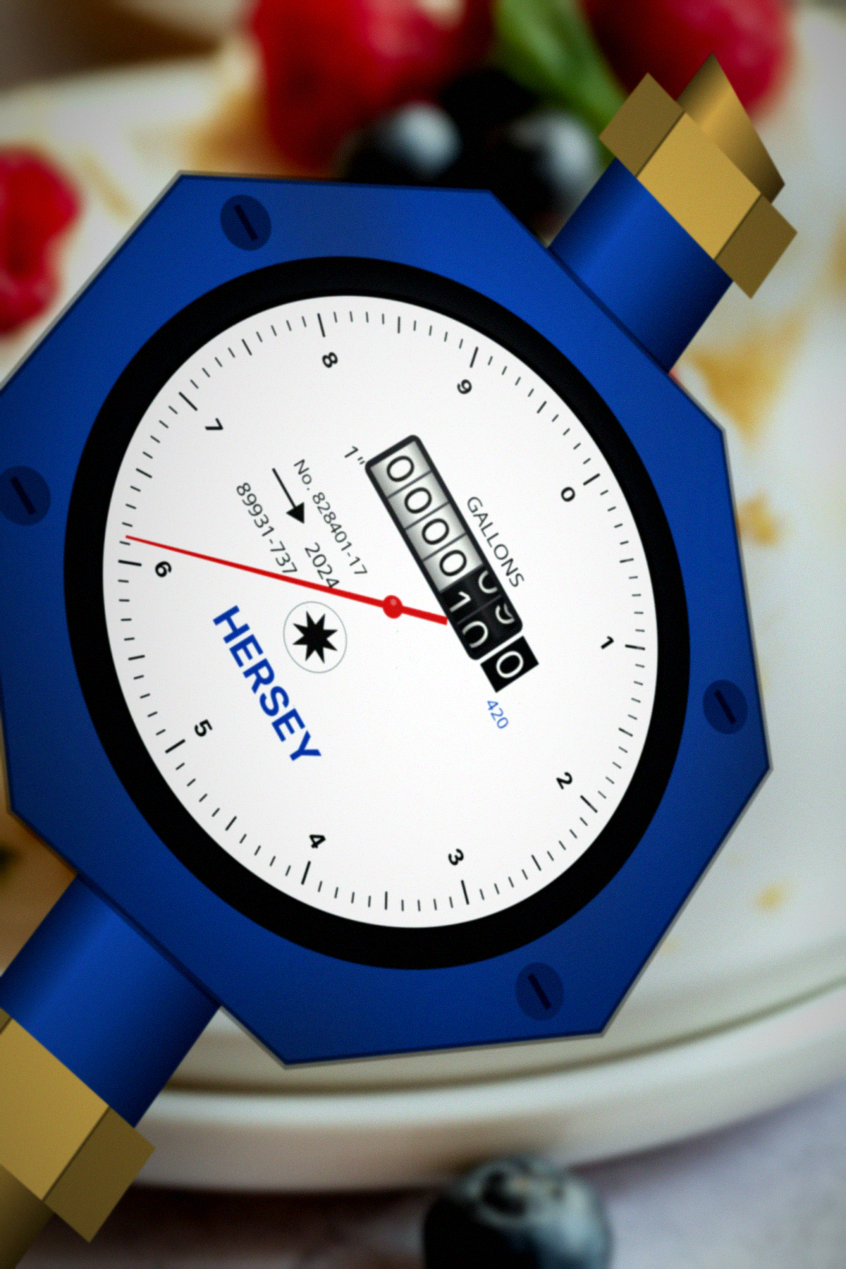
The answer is 96.1 (gal)
